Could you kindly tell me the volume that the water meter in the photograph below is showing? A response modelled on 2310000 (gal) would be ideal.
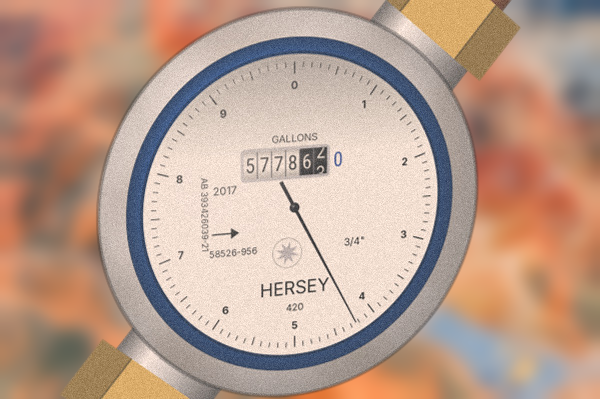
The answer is 5778624.2 (gal)
